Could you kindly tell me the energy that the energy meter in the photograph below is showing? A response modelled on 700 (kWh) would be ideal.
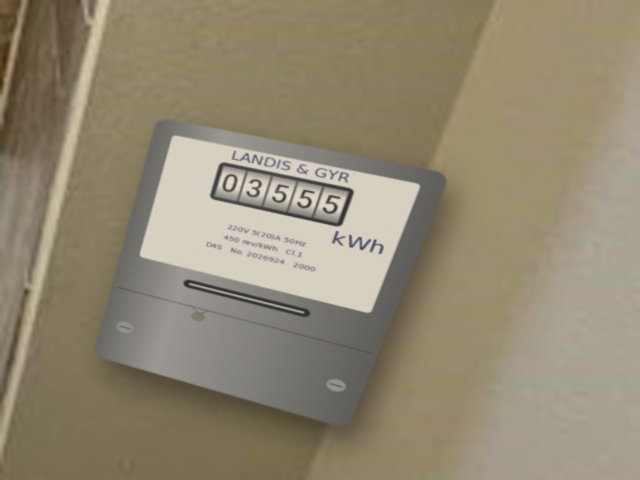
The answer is 3555 (kWh)
